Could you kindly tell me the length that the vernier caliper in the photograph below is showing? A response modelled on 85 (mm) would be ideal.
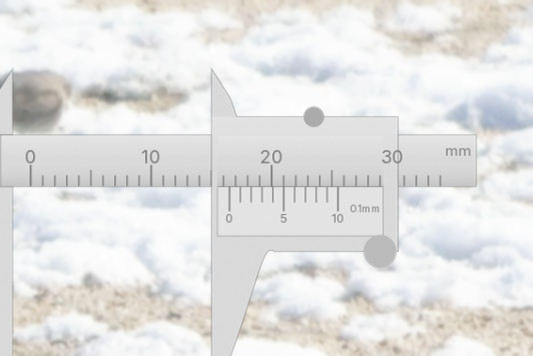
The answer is 16.5 (mm)
